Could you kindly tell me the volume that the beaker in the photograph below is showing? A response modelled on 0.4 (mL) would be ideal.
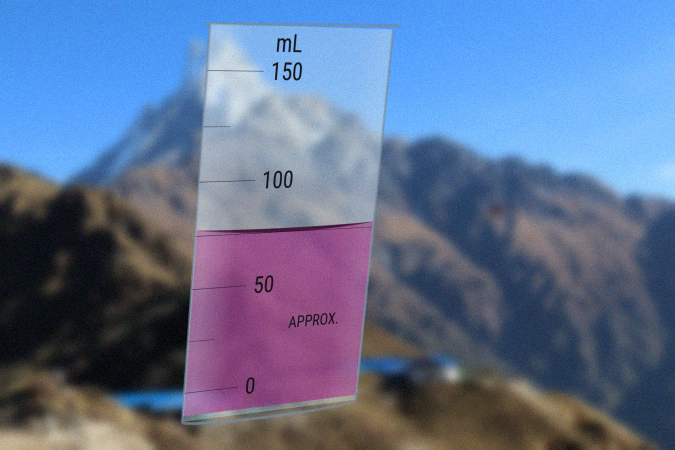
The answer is 75 (mL)
